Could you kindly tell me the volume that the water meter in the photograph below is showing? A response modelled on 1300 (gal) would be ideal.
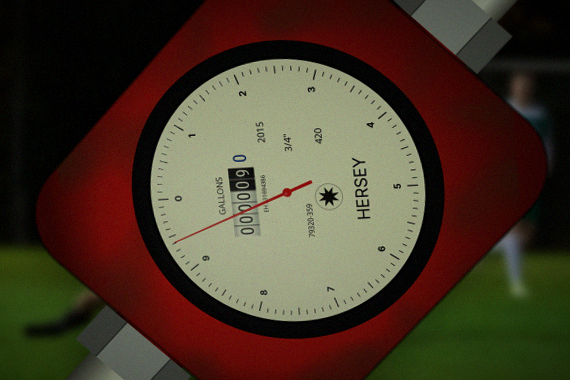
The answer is 89.4 (gal)
